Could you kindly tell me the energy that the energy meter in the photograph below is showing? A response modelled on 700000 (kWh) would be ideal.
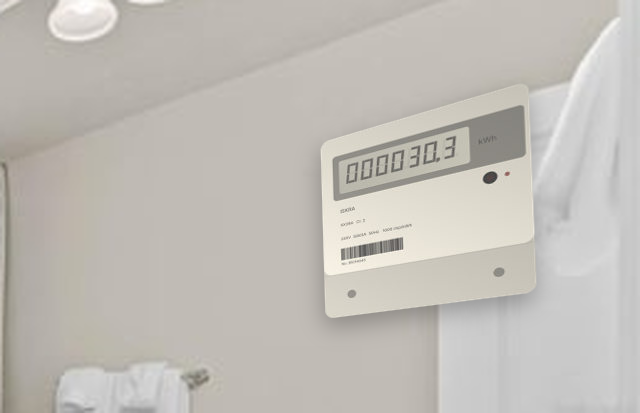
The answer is 30.3 (kWh)
